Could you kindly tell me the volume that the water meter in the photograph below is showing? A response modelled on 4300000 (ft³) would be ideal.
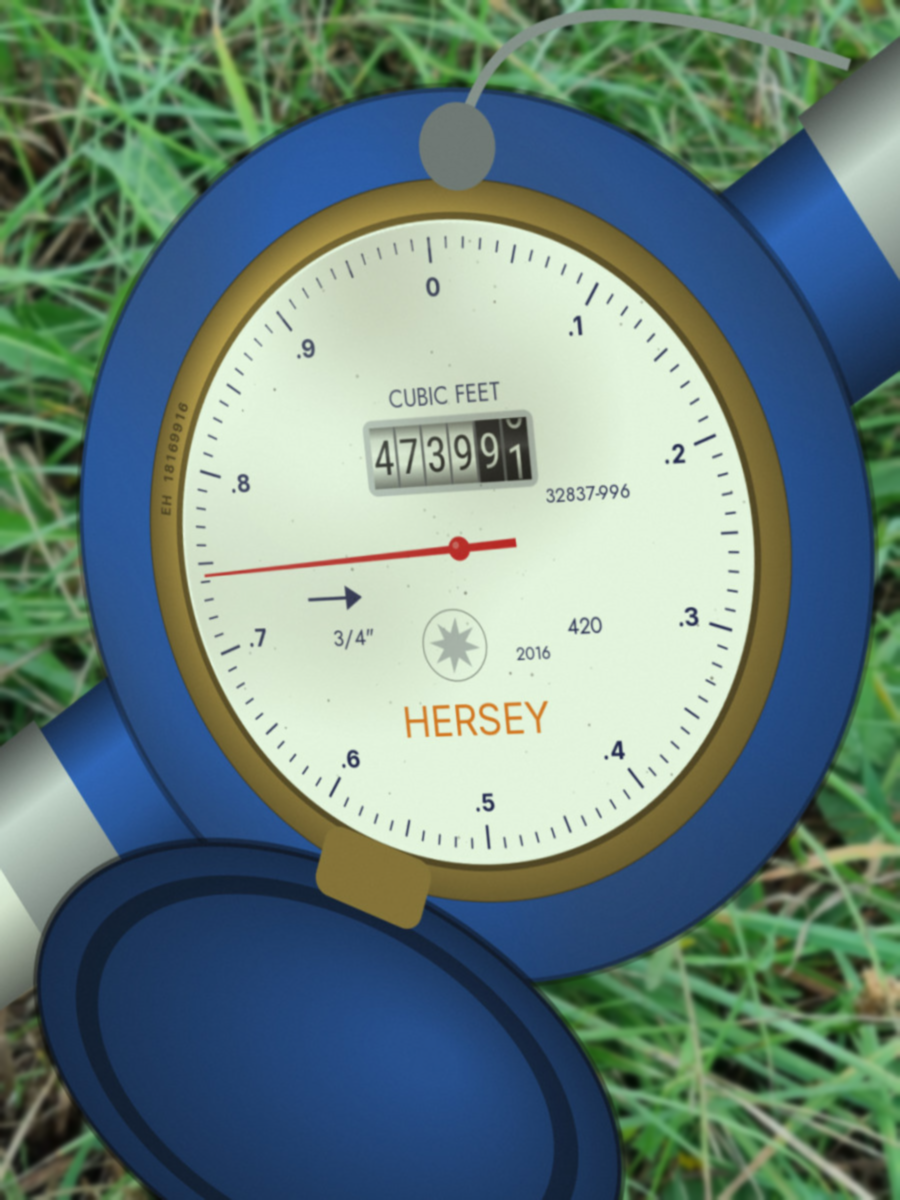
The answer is 473990.74 (ft³)
